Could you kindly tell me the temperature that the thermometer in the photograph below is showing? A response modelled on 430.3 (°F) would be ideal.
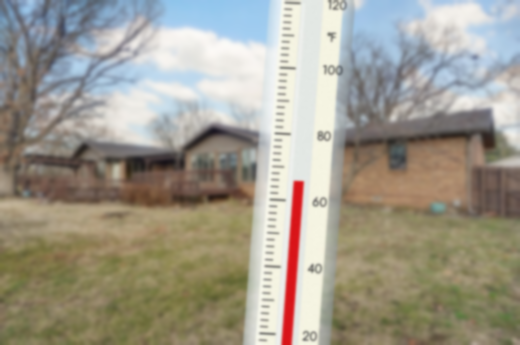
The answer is 66 (°F)
